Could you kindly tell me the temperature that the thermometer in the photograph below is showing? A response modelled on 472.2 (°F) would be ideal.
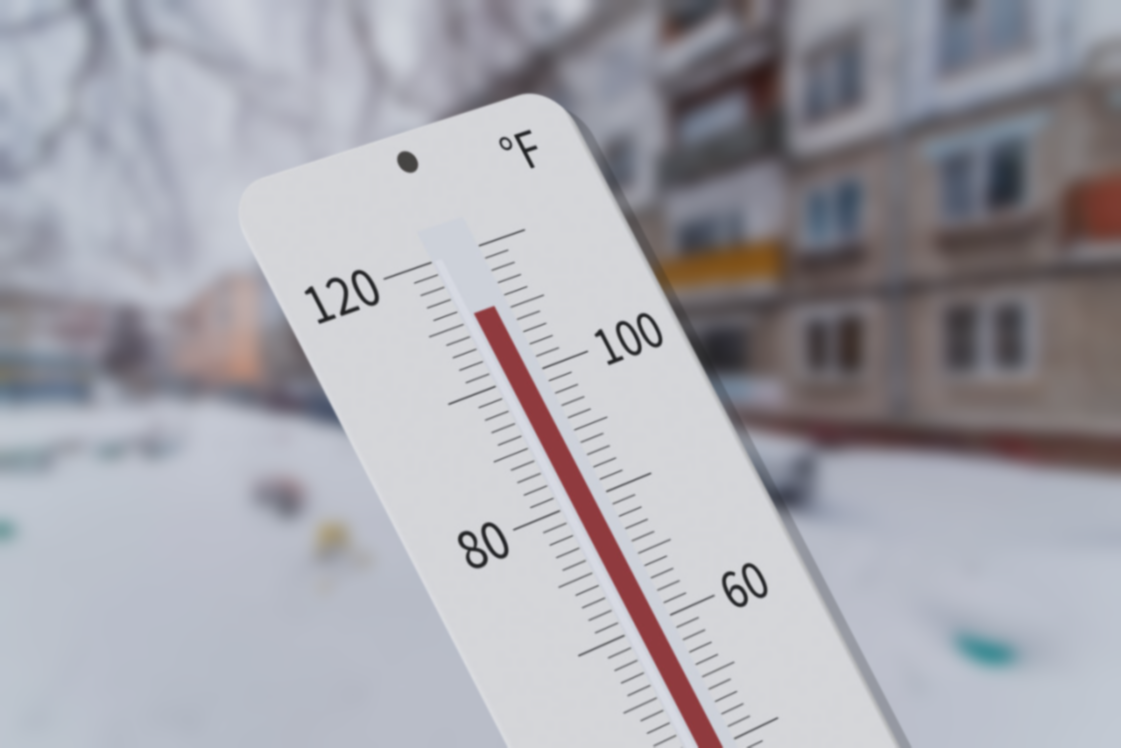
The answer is 111 (°F)
